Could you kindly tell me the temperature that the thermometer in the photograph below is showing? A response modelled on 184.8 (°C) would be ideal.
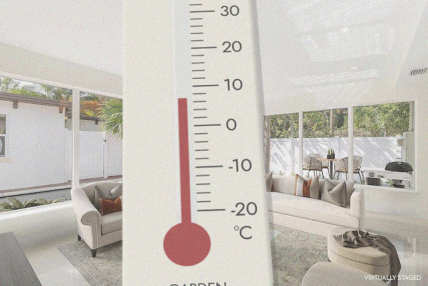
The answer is 7 (°C)
